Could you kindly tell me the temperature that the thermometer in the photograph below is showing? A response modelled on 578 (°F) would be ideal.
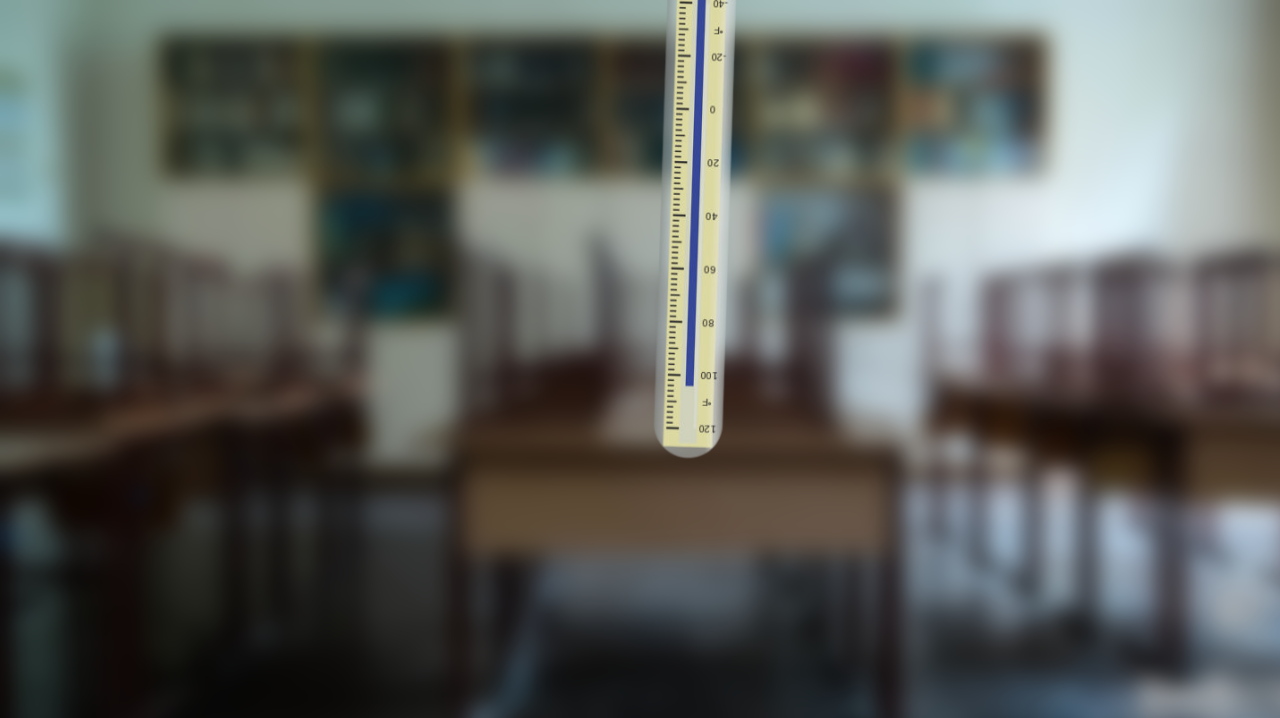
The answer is 104 (°F)
